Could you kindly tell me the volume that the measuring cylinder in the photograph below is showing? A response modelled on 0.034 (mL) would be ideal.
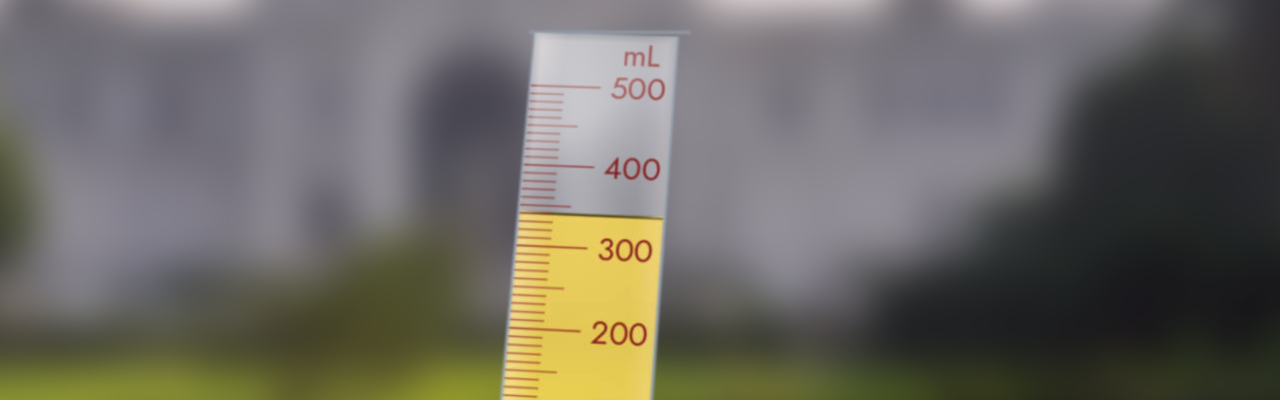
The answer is 340 (mL)
